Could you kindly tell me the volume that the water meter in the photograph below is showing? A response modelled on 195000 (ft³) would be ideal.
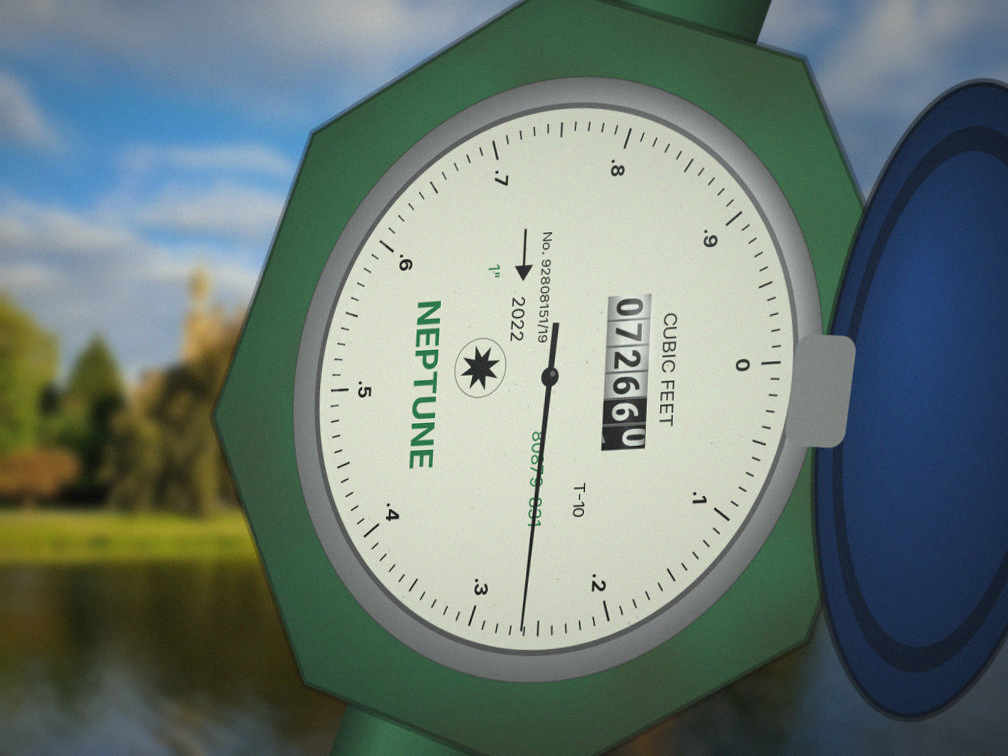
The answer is 72660.26 (ft³)
